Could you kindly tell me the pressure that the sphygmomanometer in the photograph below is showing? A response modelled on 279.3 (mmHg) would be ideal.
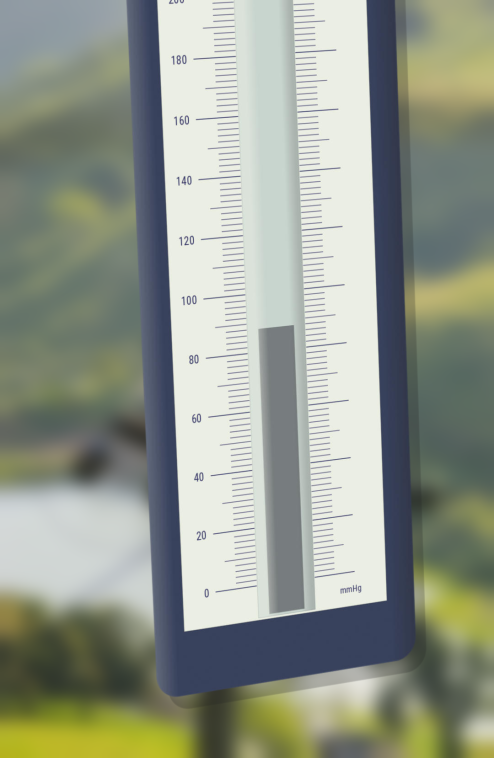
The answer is 88 (mmHg)
